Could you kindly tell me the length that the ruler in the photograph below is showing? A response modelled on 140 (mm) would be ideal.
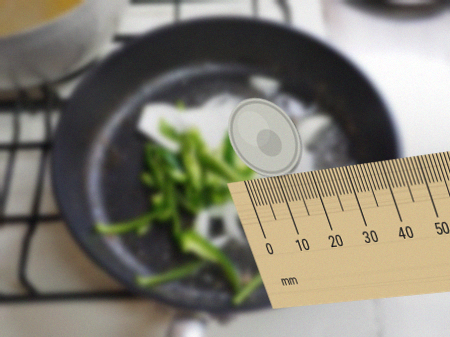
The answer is 20 (mm)
